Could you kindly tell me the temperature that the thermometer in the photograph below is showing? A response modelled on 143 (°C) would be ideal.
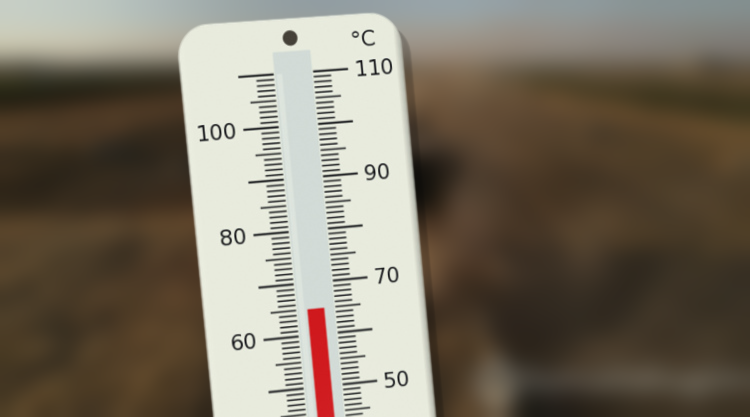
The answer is 65 (°C)
